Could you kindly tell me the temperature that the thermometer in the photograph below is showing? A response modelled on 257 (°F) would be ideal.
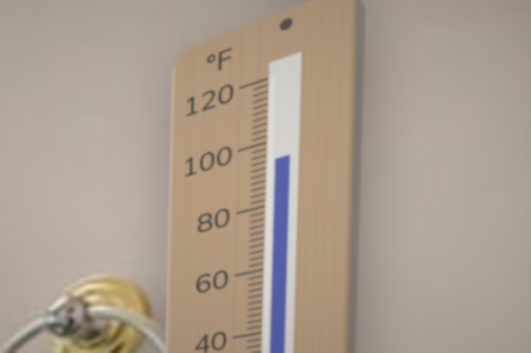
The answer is 94 (°F)
